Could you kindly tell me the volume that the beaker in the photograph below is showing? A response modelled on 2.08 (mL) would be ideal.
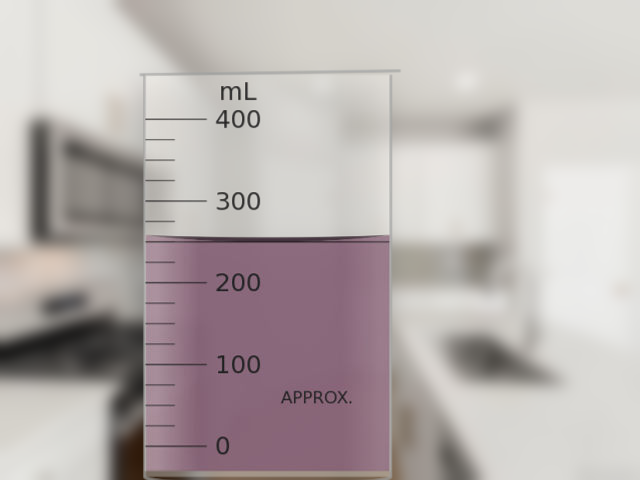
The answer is 250 (mL)
